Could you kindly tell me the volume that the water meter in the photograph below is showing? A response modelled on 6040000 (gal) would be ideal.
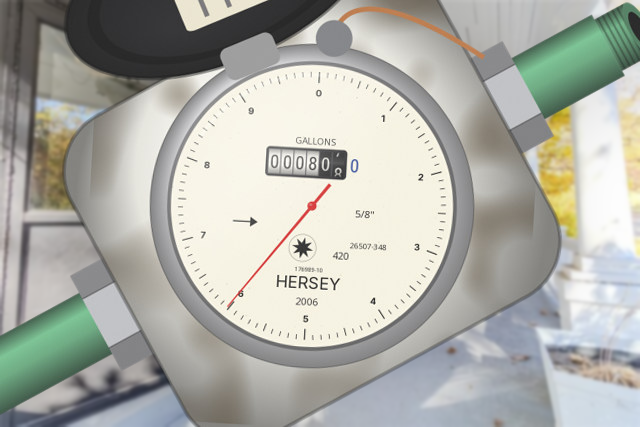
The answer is 8076.0 (gal)
